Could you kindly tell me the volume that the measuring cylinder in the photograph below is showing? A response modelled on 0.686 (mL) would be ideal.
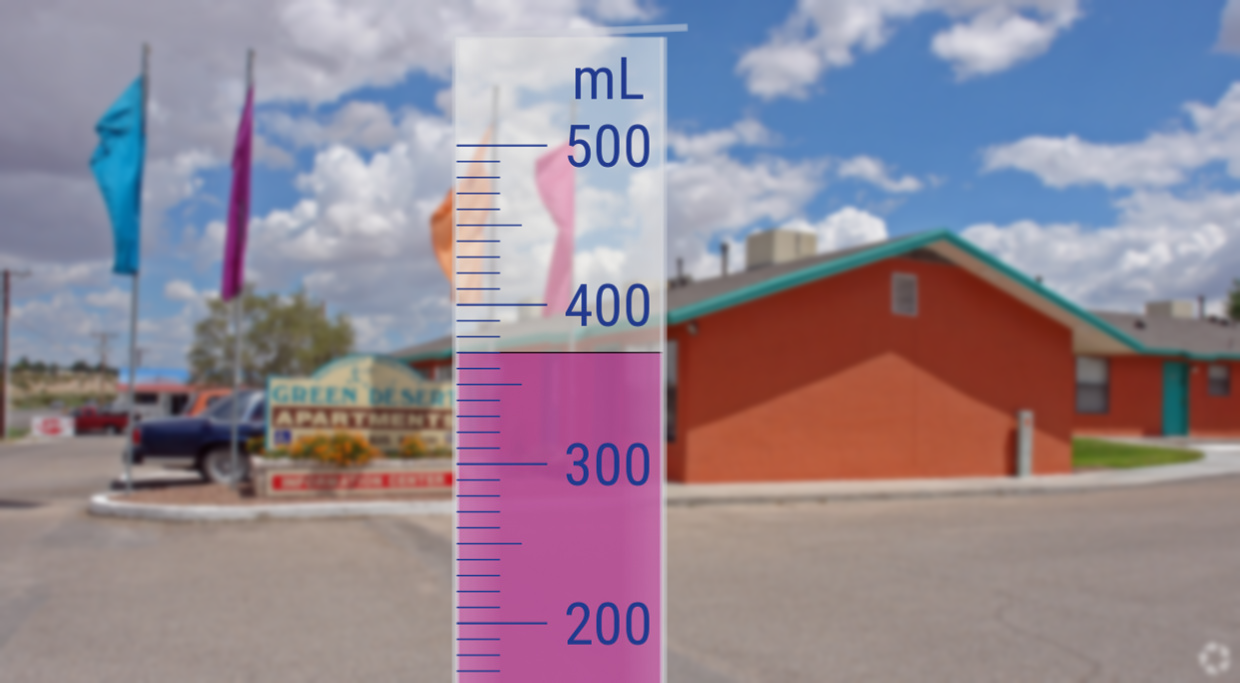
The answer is 370 (mL)
